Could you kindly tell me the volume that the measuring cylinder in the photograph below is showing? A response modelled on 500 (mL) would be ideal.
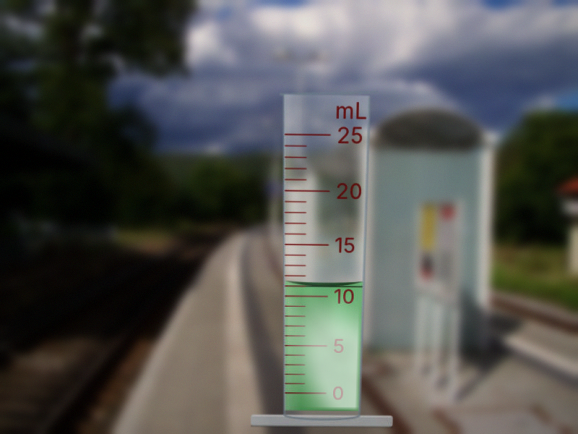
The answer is 11 (mL)
